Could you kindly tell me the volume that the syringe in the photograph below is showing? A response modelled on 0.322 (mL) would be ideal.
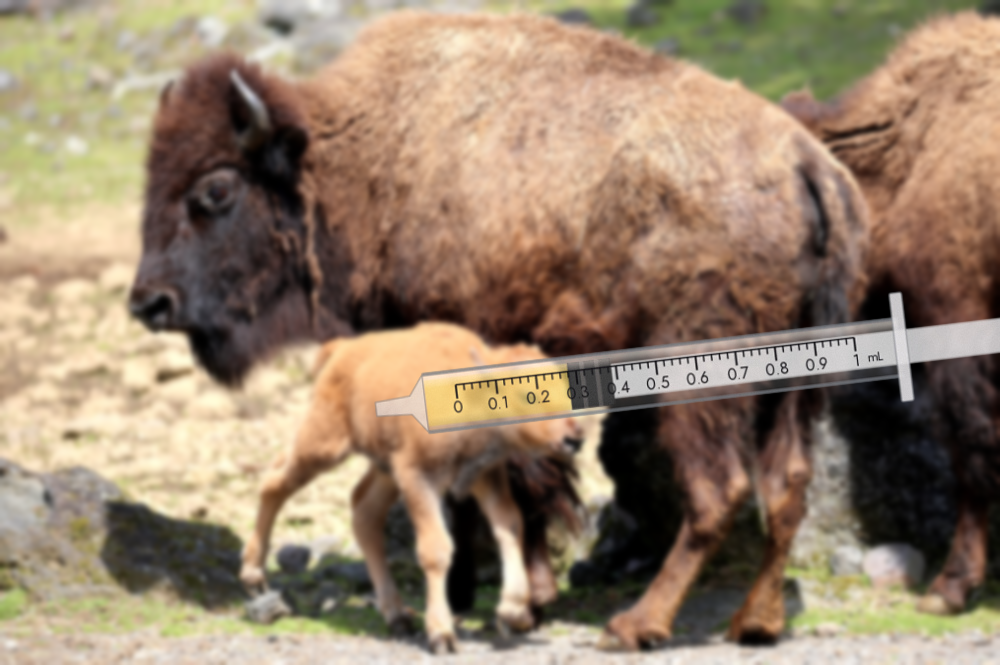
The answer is 0.28 (mL)
